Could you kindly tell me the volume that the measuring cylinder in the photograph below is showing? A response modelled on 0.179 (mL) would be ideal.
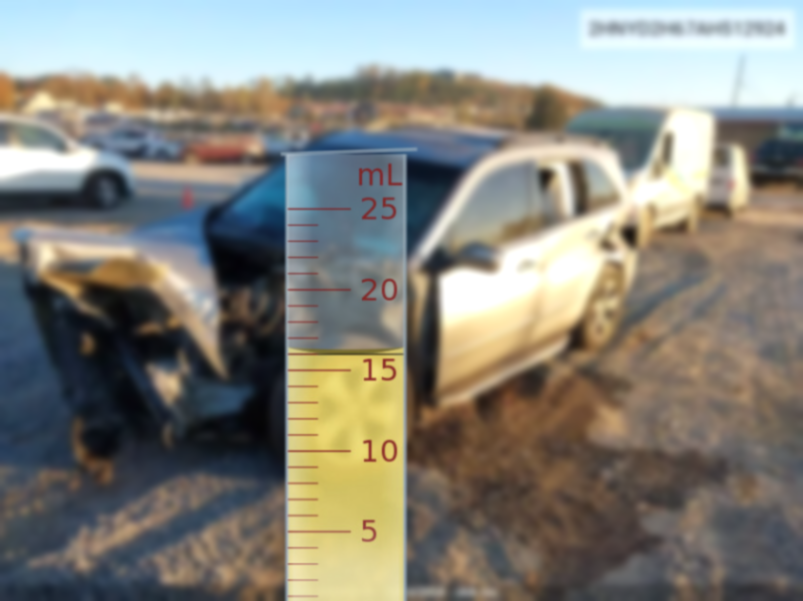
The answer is 16 (mL)
